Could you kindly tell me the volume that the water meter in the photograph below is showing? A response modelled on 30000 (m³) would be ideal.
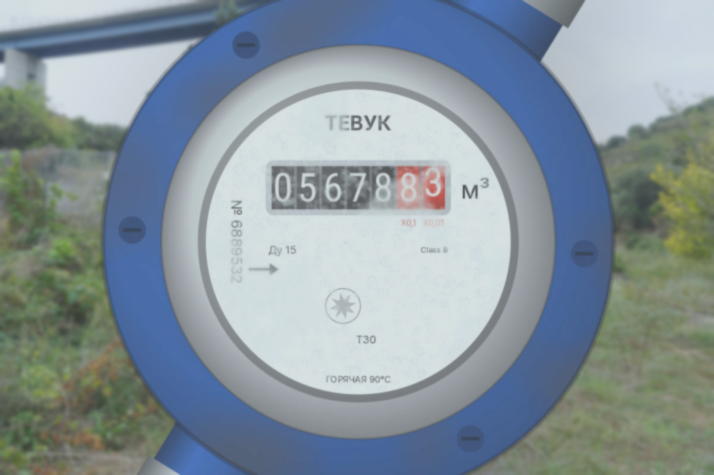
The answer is 5678.83 (m³)
